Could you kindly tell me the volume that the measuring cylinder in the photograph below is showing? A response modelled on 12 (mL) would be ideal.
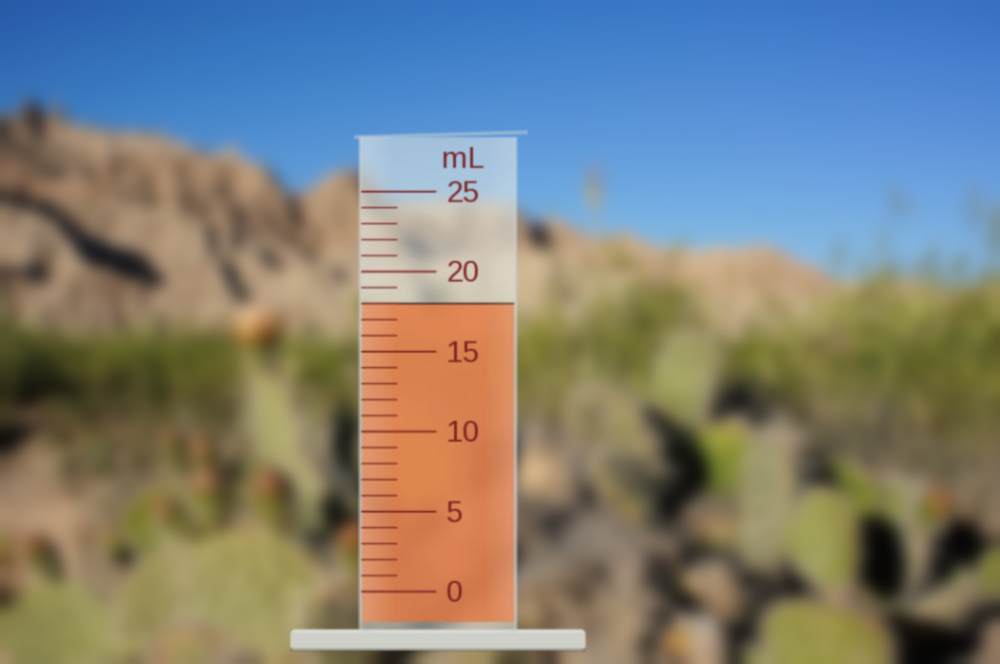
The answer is 18 (mL)
